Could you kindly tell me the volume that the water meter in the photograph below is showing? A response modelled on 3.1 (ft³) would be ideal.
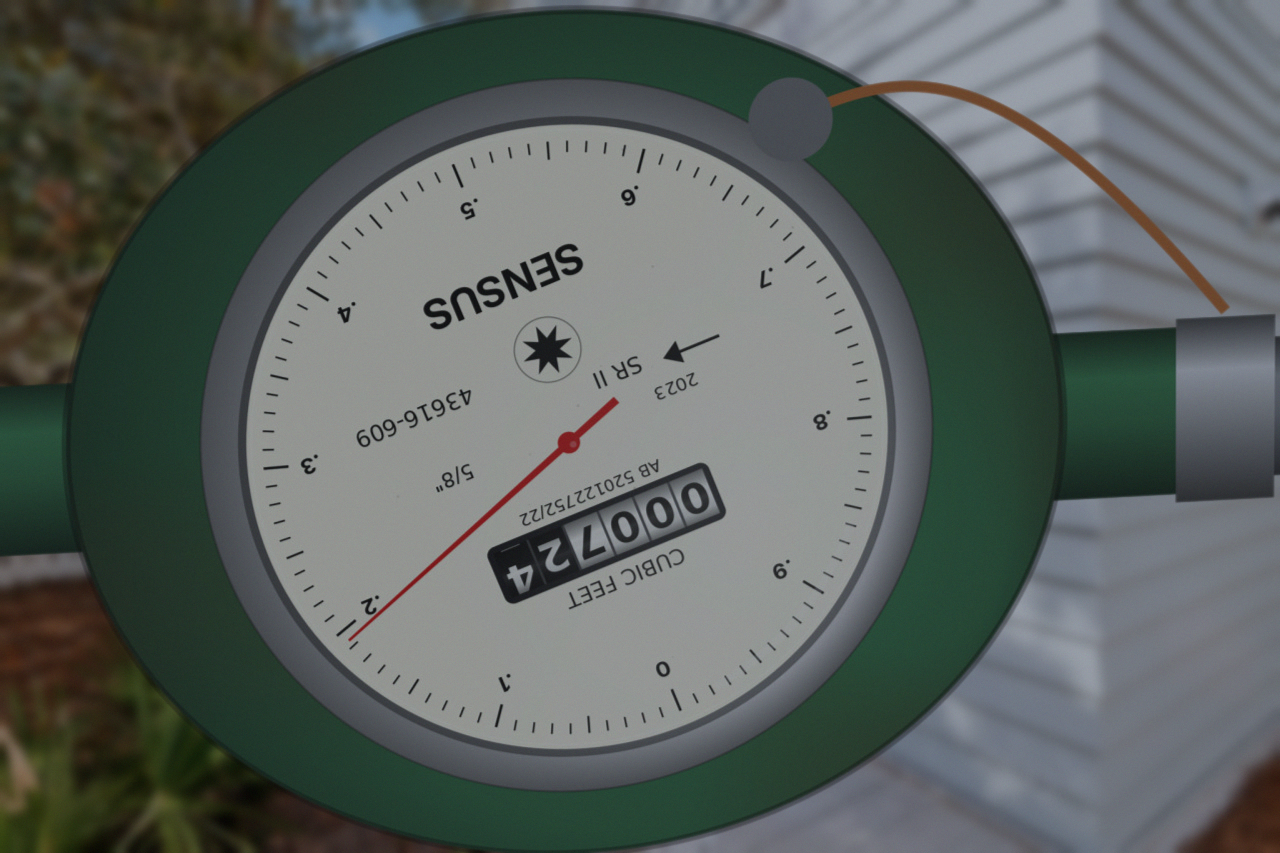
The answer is 724.19 (ft³)
